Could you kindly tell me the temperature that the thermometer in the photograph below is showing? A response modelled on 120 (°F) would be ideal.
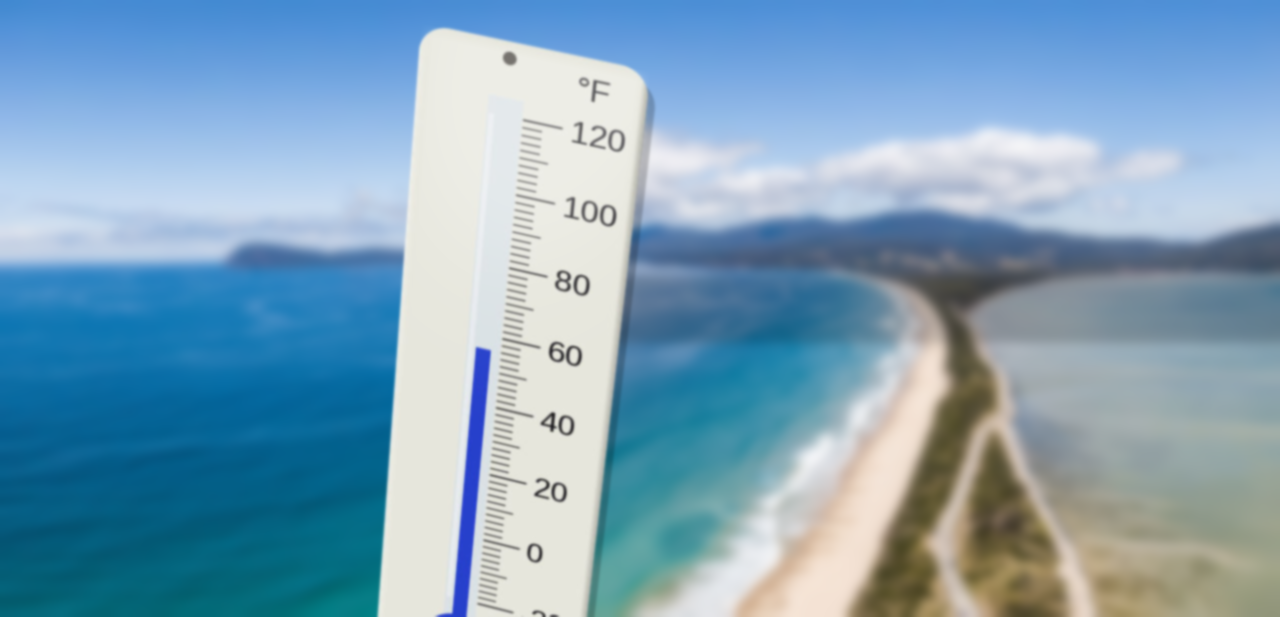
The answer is 56 (°F)
